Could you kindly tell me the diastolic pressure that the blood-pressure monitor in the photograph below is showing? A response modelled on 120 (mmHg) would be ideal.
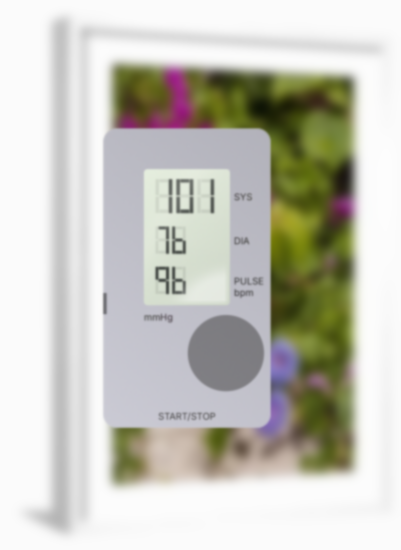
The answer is 76 (mmHg)
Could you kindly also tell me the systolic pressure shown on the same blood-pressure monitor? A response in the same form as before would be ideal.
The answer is 101 (mmHg)
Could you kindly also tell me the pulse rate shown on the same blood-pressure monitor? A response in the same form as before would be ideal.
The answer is 96 (bpm)
